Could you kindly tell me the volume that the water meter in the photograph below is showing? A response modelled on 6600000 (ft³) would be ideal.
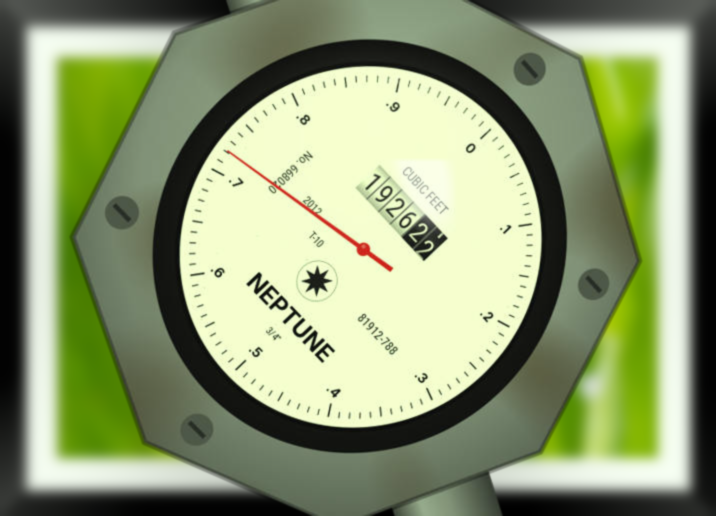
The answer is 192621.72 (ft³)
